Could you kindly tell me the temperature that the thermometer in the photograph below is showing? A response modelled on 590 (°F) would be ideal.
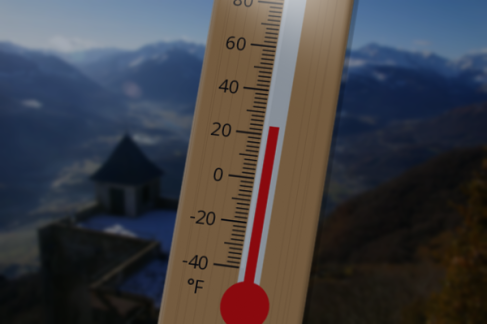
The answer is 24 (°F)
